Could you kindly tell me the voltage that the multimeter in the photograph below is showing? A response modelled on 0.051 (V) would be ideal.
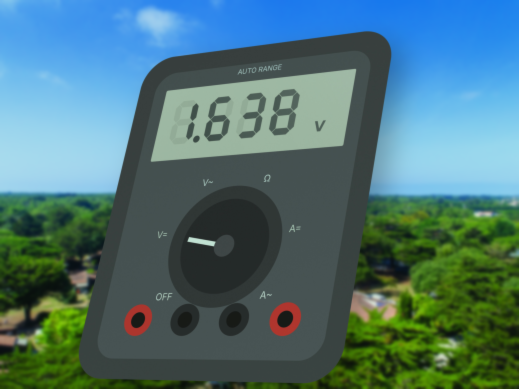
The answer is 1.638 (V)
